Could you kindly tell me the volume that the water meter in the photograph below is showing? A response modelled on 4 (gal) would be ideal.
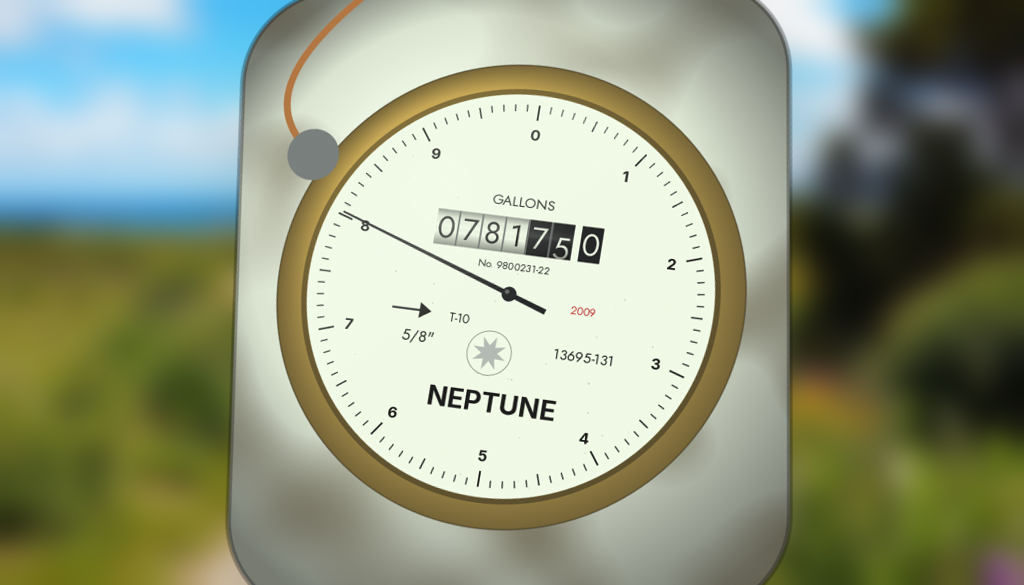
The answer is 781748.0 (gal)
